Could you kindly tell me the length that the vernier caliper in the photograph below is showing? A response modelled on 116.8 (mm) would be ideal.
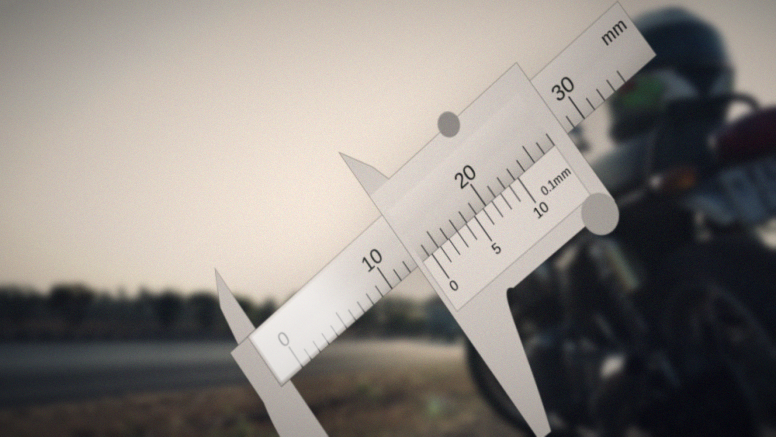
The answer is 14.3 (mm)
